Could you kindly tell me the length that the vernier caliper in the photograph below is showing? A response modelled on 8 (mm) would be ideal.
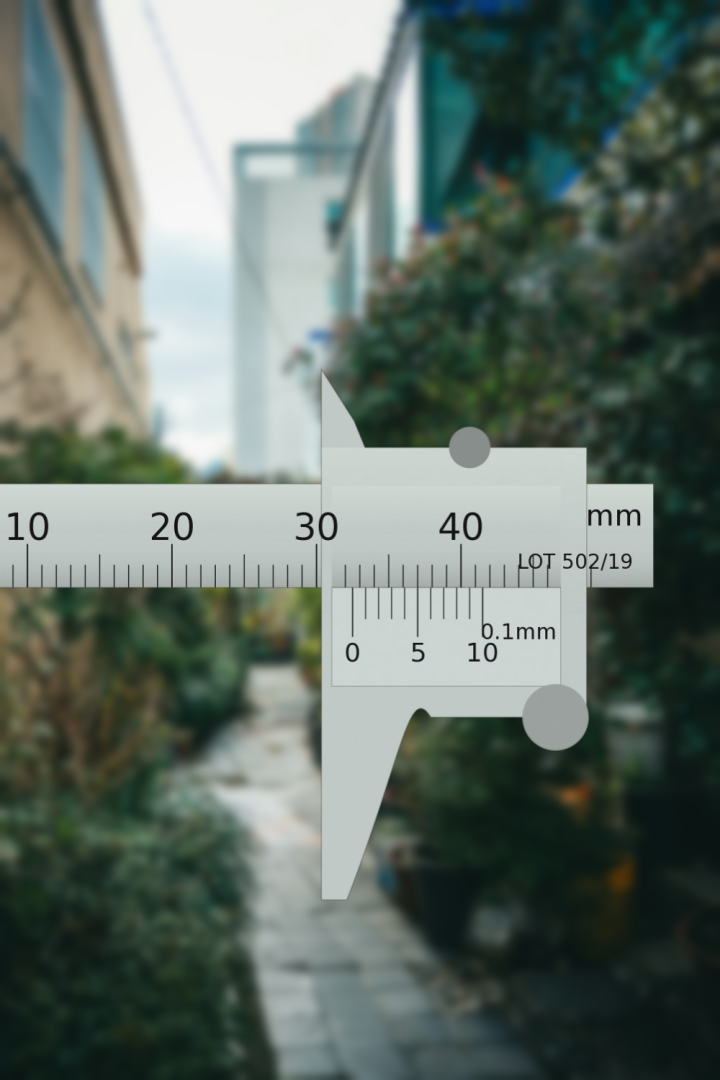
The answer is 32.5 (mm)
